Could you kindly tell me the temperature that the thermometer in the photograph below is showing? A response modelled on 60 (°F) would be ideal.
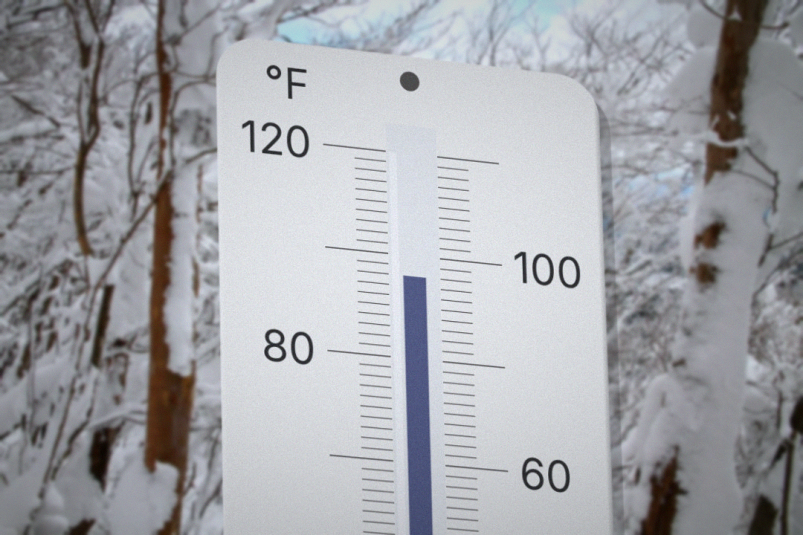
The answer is 96 (°F)
